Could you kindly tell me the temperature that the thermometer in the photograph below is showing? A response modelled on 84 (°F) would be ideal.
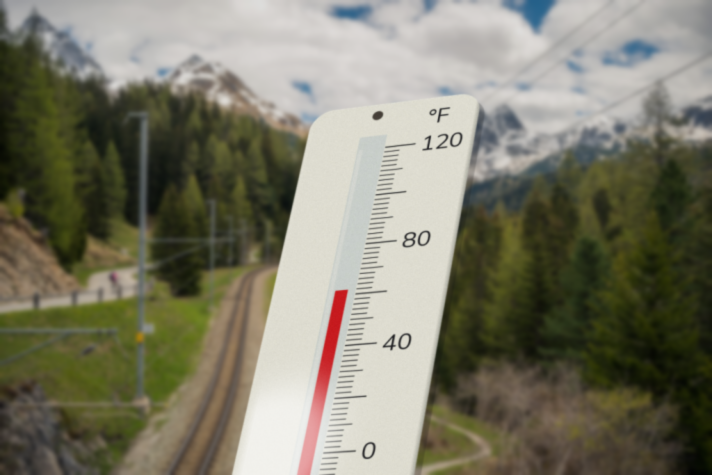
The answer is 62 (°F)
